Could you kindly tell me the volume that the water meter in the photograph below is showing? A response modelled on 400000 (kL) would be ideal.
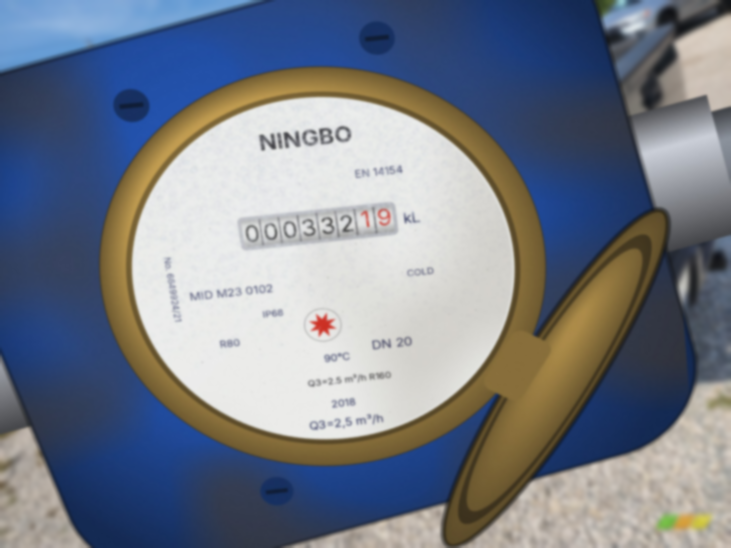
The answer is 332.19 (kL)
